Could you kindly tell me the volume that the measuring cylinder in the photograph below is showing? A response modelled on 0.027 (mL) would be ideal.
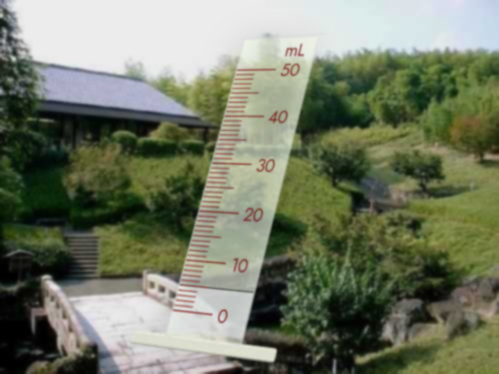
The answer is 5 (mL)
